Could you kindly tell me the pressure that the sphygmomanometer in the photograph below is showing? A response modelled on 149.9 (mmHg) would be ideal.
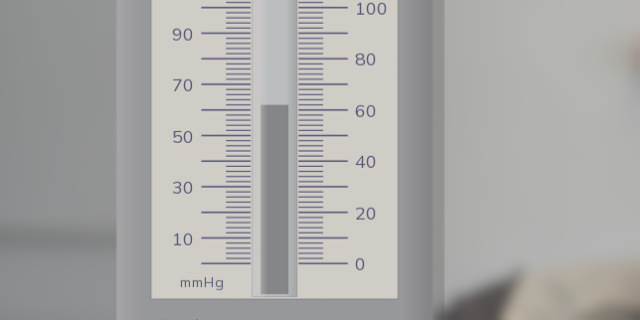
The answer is 62 (mmHg)
